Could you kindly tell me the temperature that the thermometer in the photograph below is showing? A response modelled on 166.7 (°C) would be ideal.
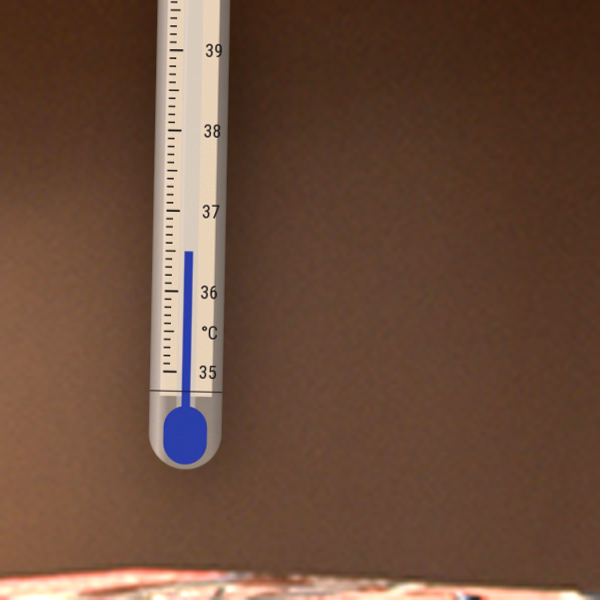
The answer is 36.5 (°C)
